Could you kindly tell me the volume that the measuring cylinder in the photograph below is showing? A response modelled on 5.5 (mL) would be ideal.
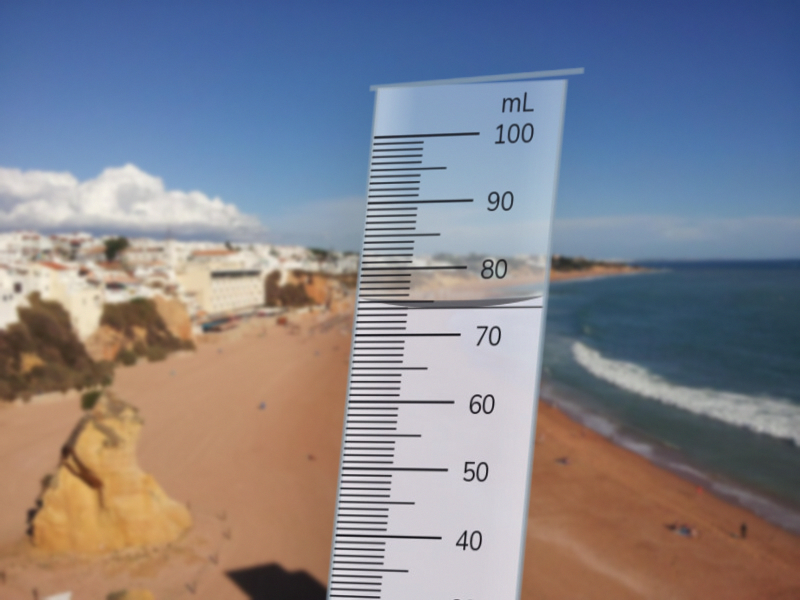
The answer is 74 (mL)
